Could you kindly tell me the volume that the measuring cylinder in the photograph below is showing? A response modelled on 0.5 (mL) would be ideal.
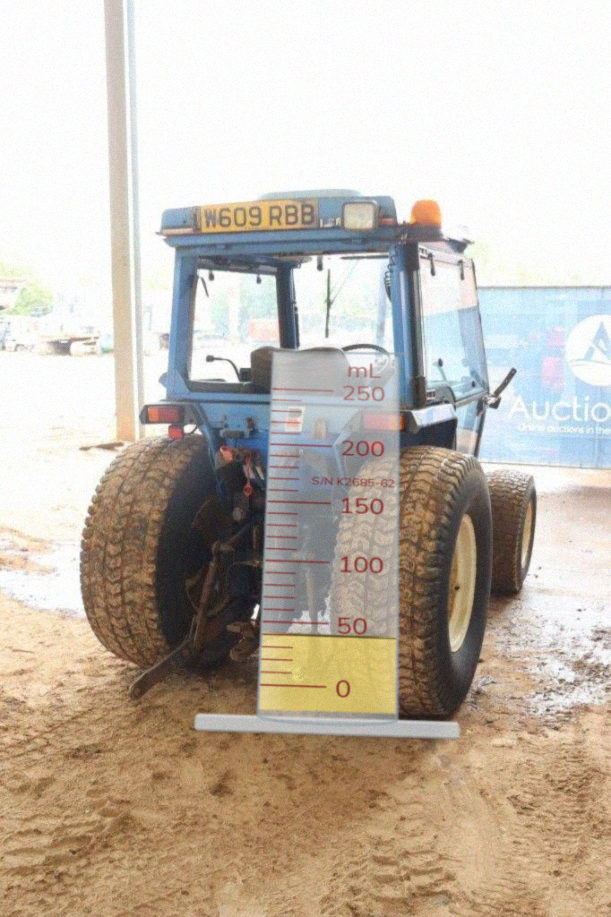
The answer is 40 (mL)
